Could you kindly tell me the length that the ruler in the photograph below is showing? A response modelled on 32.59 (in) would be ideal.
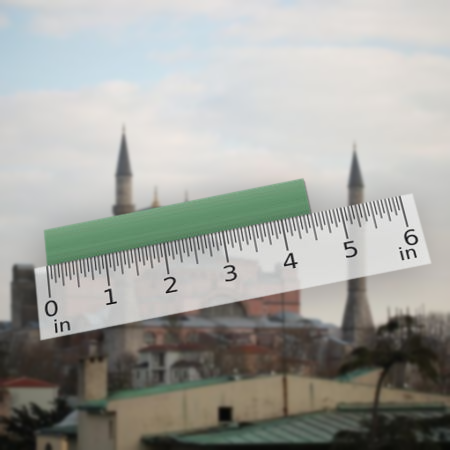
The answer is 4.5 (in)
